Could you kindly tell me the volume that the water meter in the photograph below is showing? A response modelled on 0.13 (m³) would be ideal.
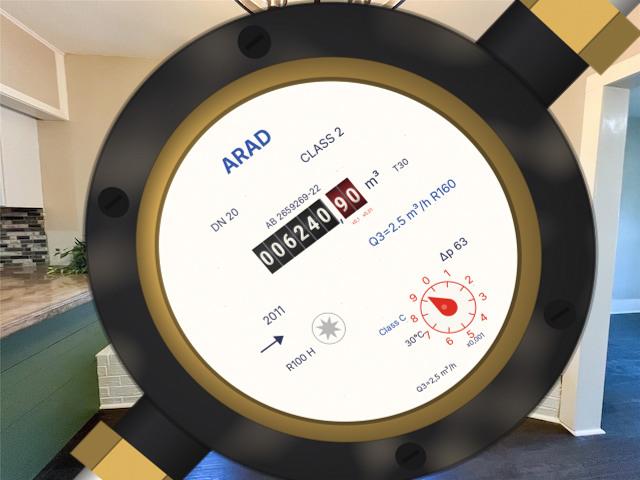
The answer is 6240.899 (m³)
